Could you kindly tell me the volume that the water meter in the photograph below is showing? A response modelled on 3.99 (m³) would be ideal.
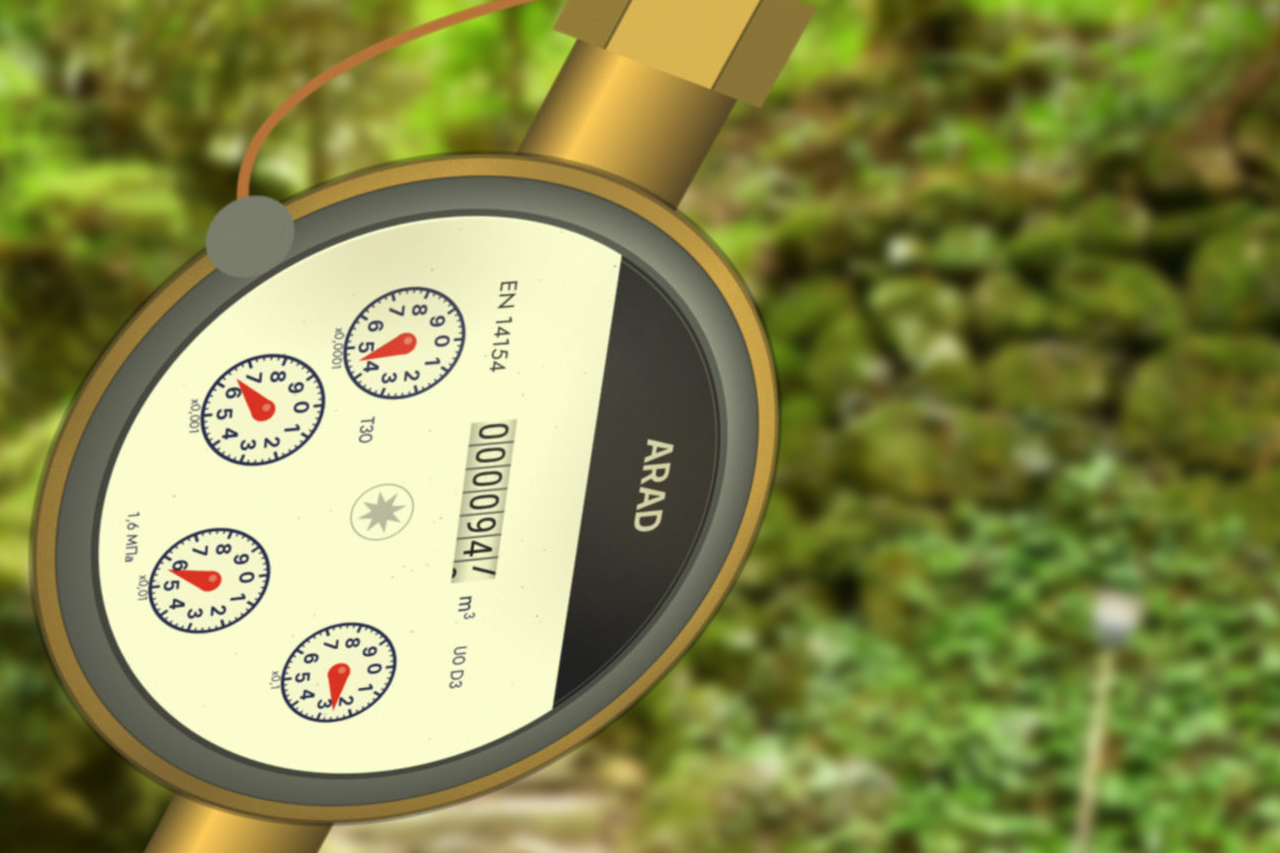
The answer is 947.2564 (m³)
